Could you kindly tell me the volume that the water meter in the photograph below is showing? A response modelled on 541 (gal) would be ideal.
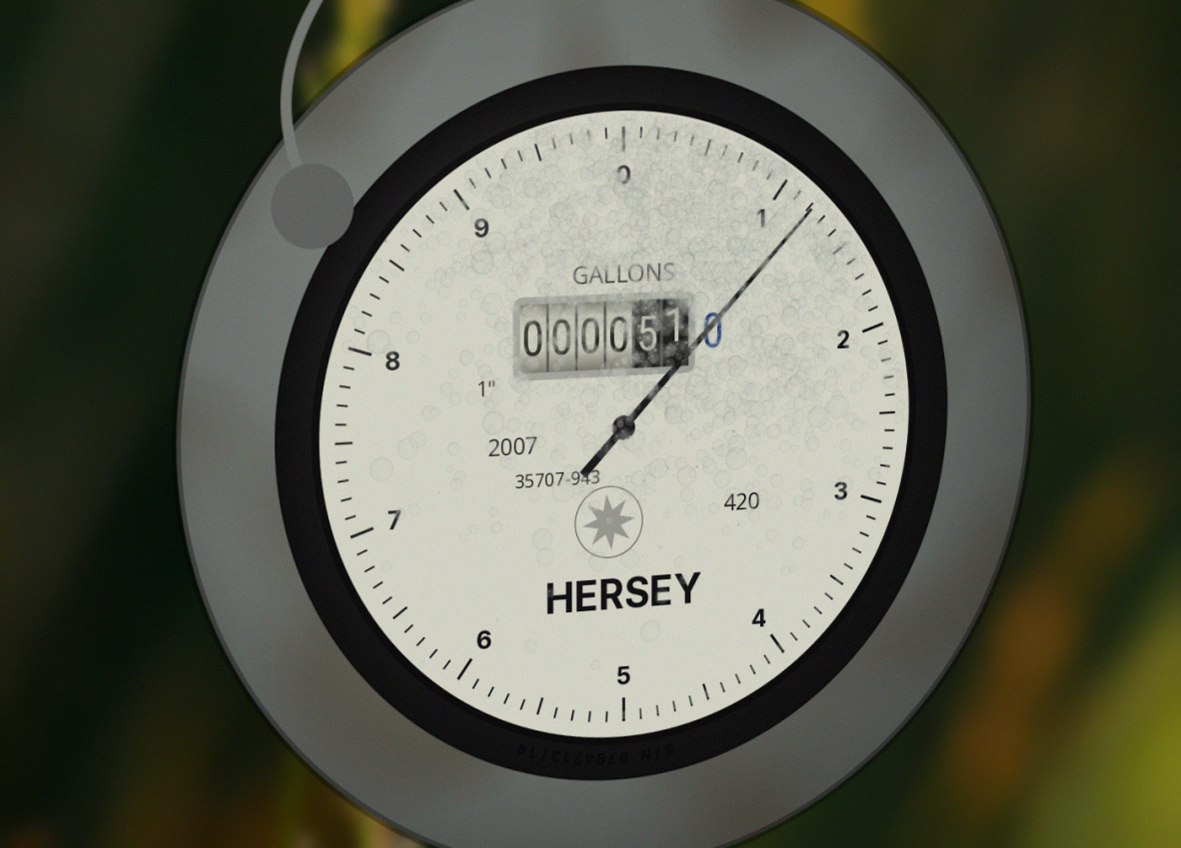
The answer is 511.2 (gal)
